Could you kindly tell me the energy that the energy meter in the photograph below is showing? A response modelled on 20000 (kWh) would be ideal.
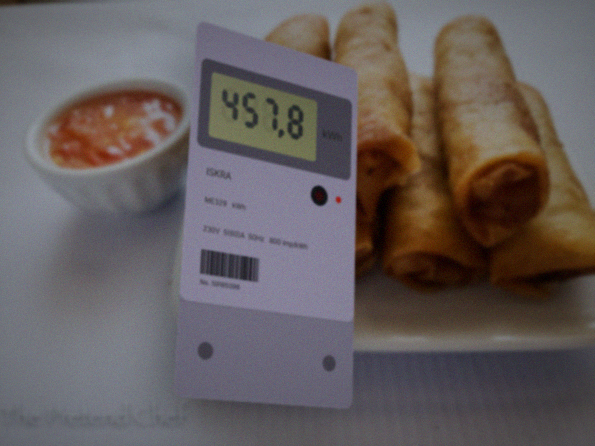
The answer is 457.8 (kWh)
